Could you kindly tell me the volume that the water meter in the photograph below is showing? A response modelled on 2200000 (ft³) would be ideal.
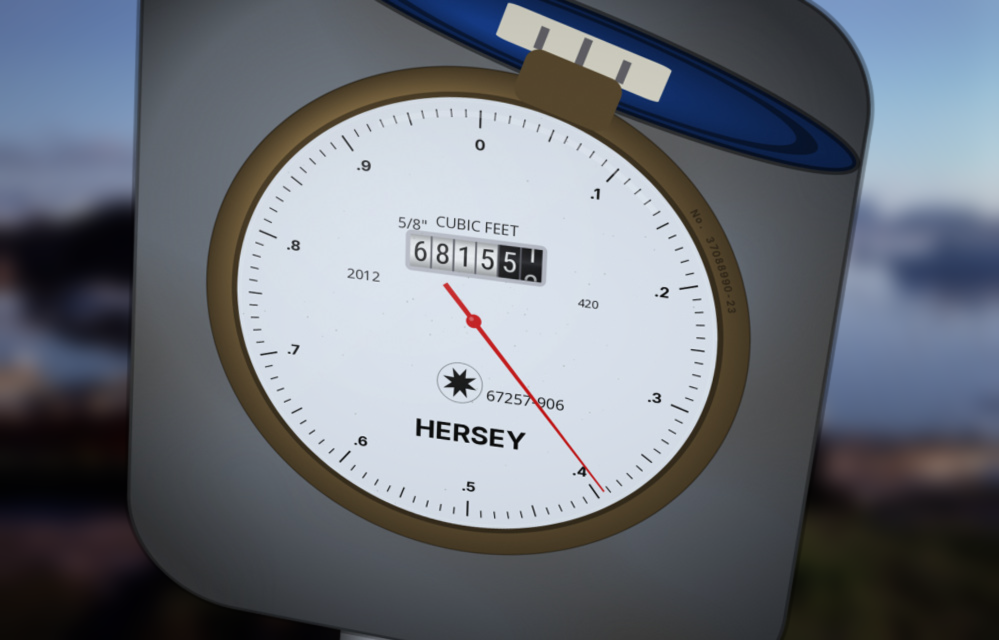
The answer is 681551.39 (ft³)
